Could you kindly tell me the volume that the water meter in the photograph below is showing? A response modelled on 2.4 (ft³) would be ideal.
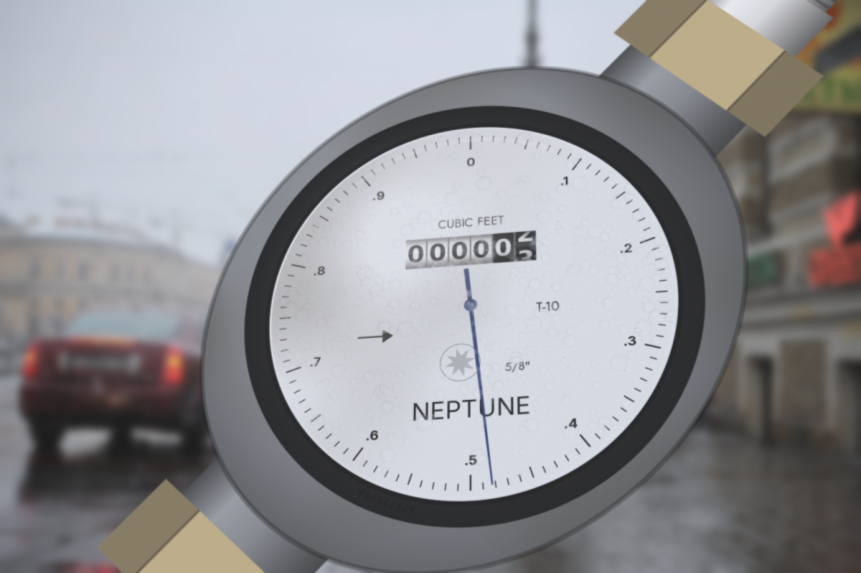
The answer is 2.48 (ft³)
